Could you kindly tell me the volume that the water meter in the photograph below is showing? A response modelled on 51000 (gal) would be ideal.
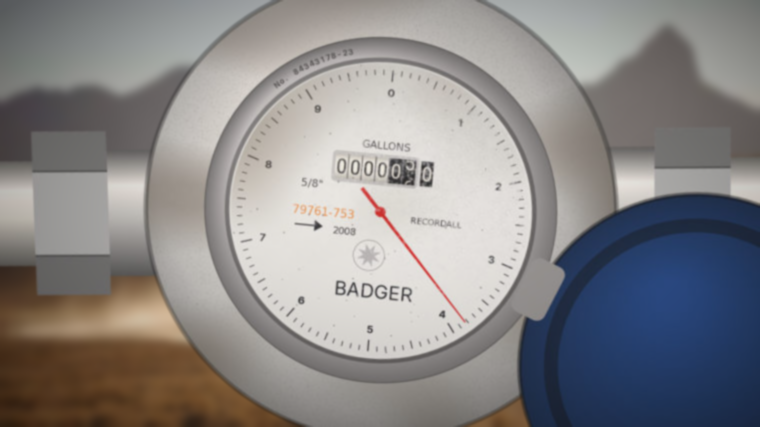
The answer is 53.8 (gal)
